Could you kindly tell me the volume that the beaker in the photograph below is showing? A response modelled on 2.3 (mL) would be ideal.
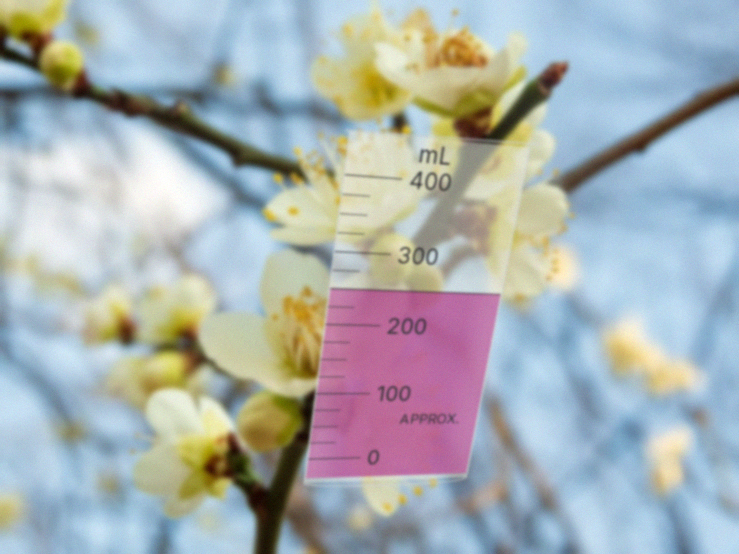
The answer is 250 (mL)
